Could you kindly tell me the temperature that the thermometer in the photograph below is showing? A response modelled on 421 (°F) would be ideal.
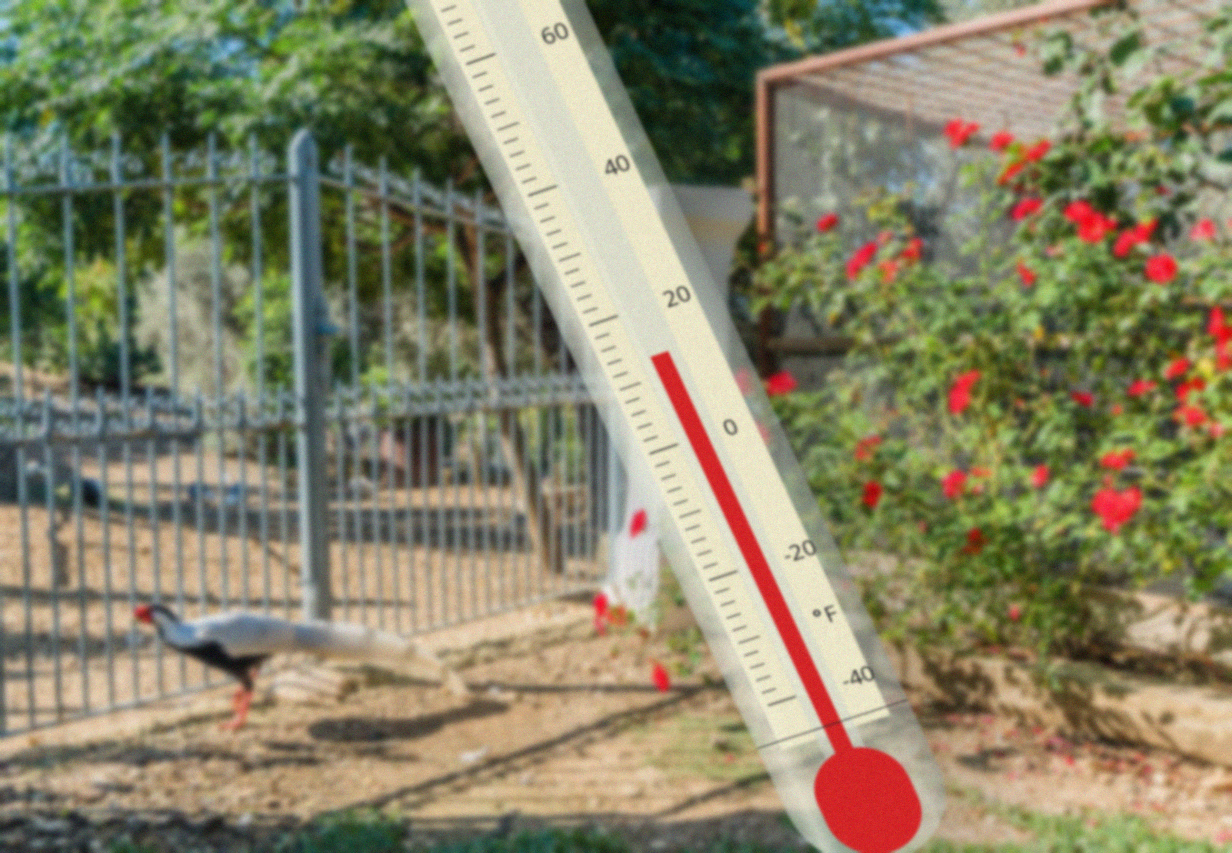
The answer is 13 (°F)
